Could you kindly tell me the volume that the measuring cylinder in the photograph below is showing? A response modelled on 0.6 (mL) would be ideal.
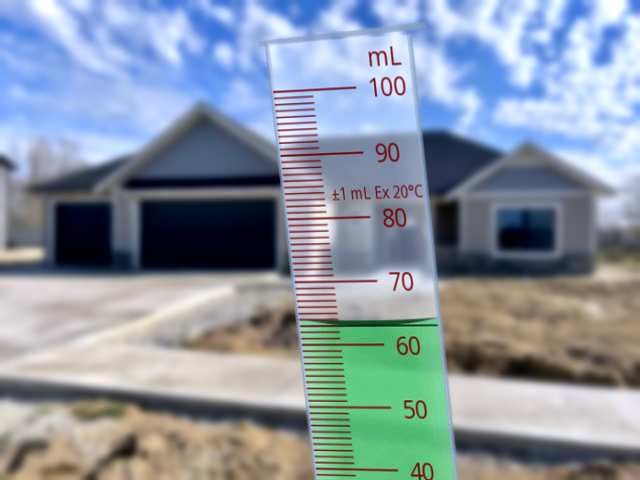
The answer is 63 (mL)
